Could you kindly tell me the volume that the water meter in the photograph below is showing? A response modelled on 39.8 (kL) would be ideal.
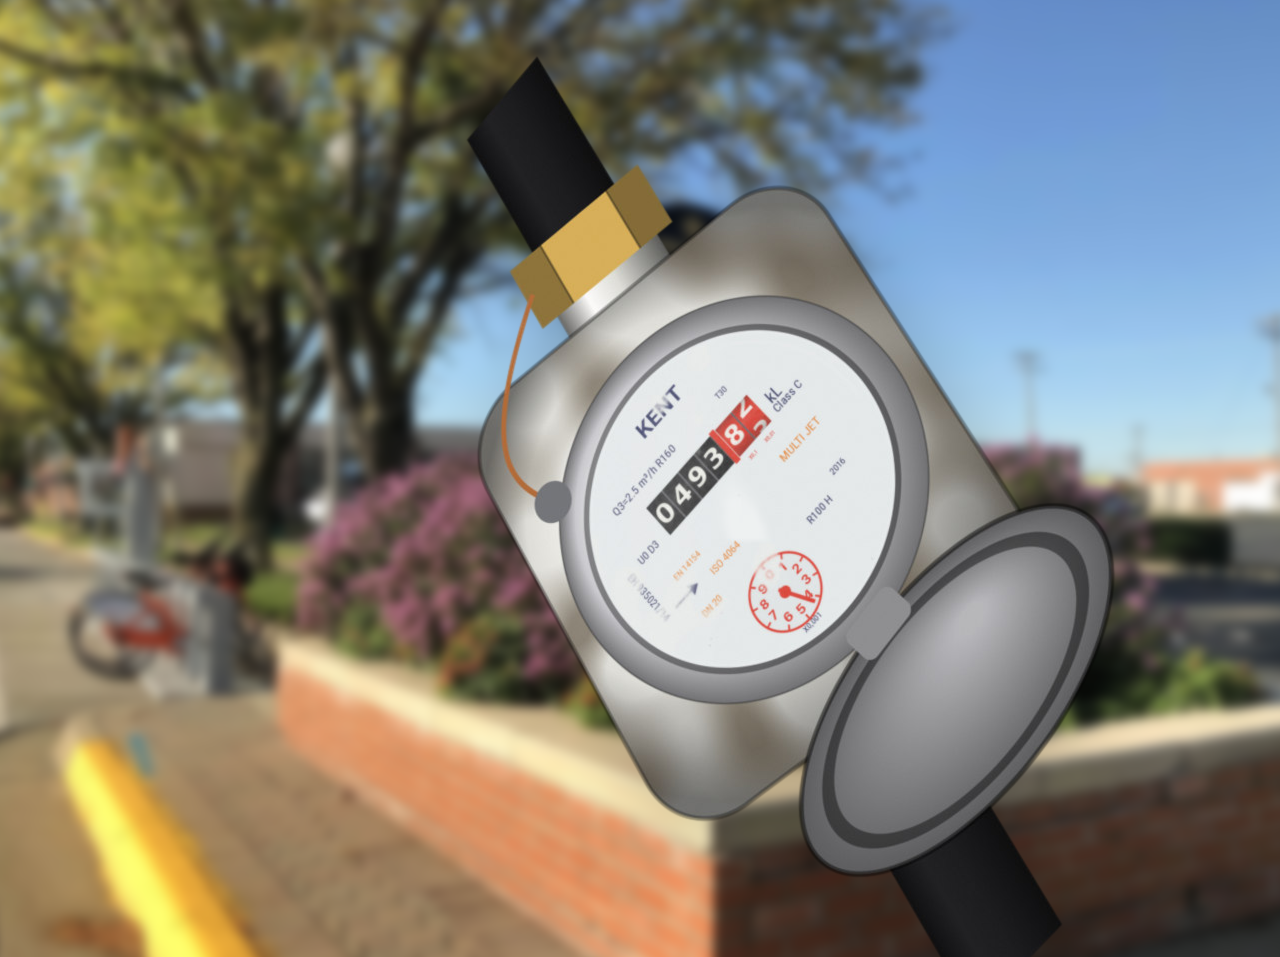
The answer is 493.824 (kL)
